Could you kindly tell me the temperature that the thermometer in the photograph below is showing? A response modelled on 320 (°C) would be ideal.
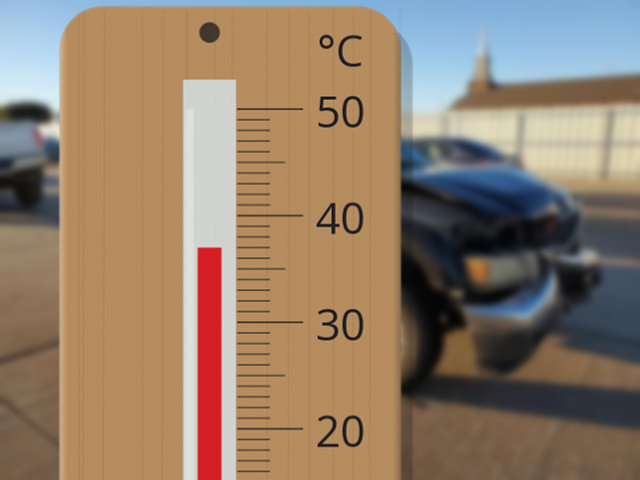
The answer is 37 (°C)
